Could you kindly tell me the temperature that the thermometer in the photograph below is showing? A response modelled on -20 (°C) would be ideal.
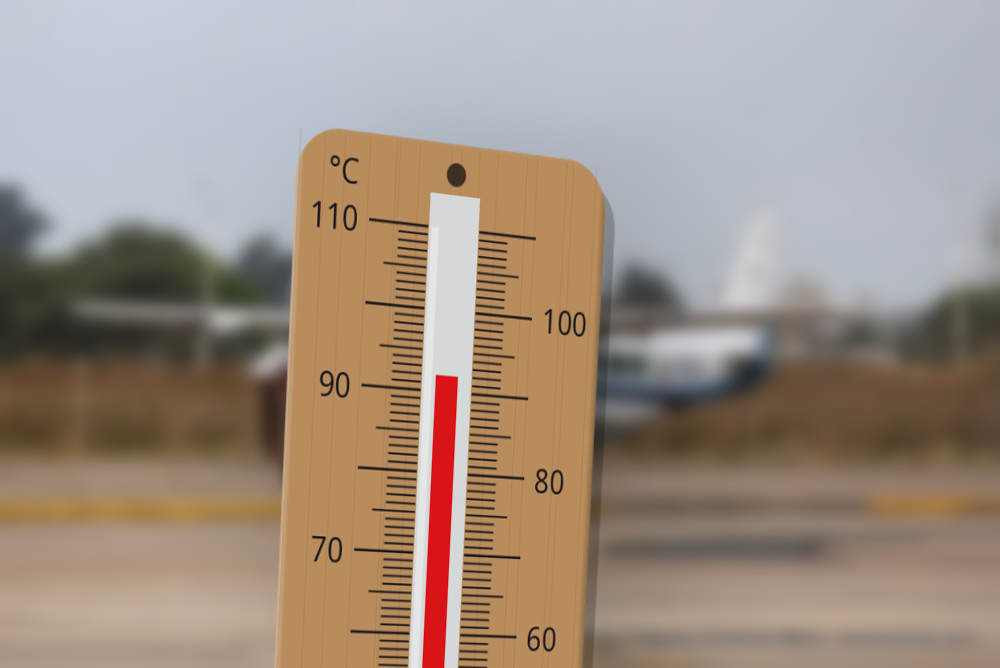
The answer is 92 (°C)
